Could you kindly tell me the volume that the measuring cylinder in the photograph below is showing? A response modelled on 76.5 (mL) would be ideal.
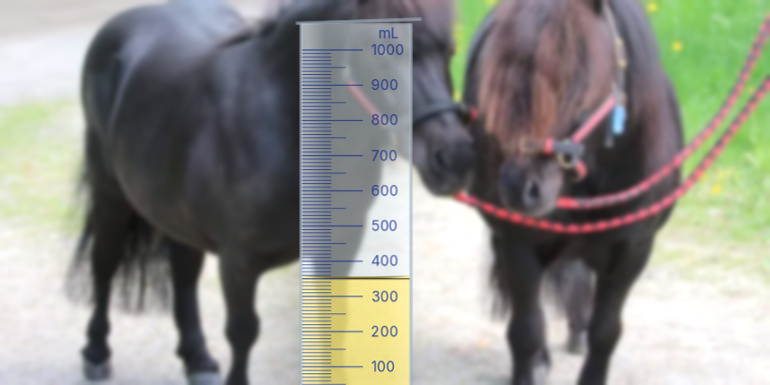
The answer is 350 (mL)
